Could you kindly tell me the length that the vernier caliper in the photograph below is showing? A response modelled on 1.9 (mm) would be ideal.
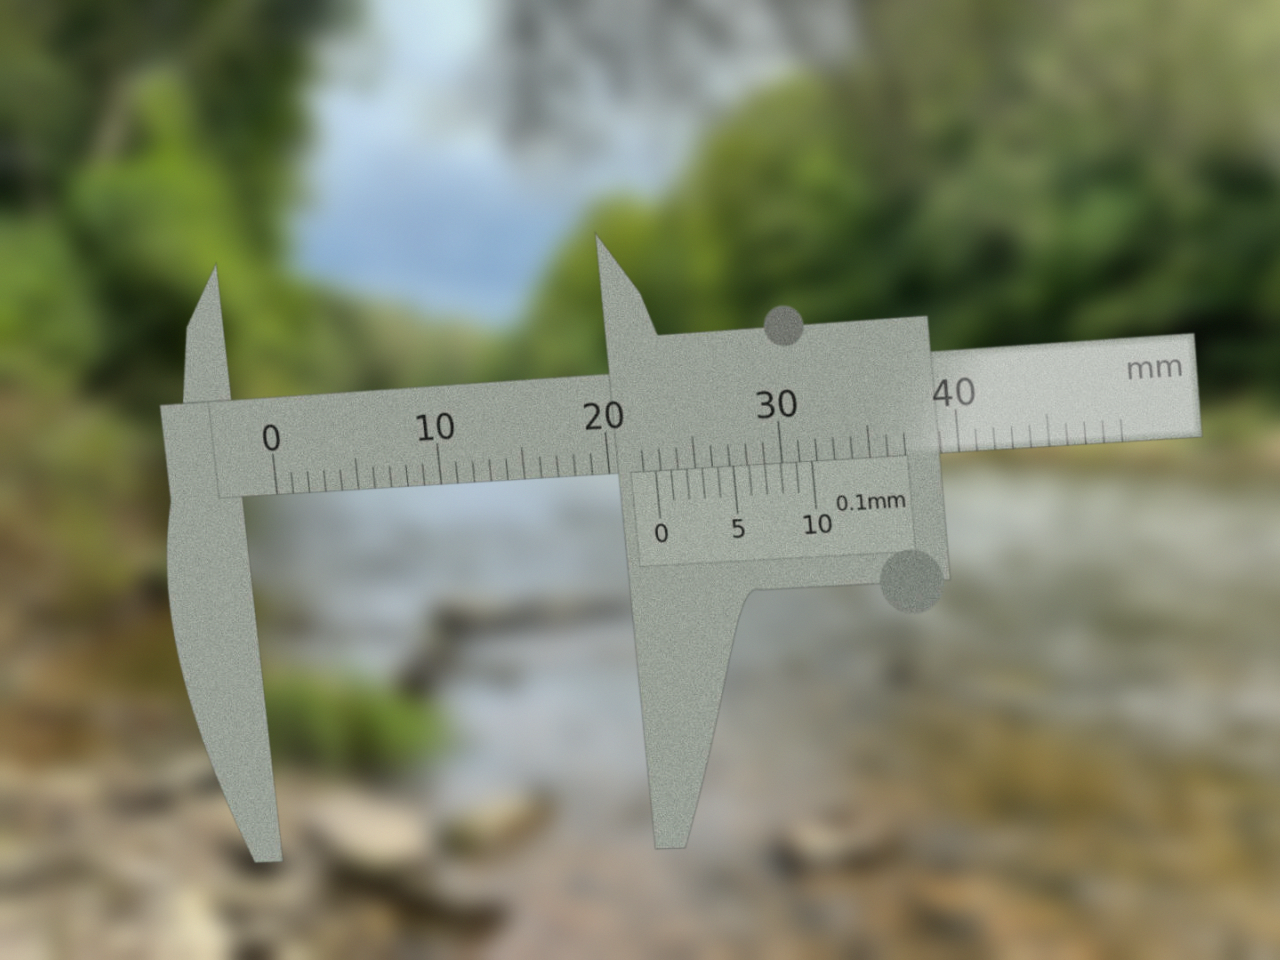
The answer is 22.7 (mm)
